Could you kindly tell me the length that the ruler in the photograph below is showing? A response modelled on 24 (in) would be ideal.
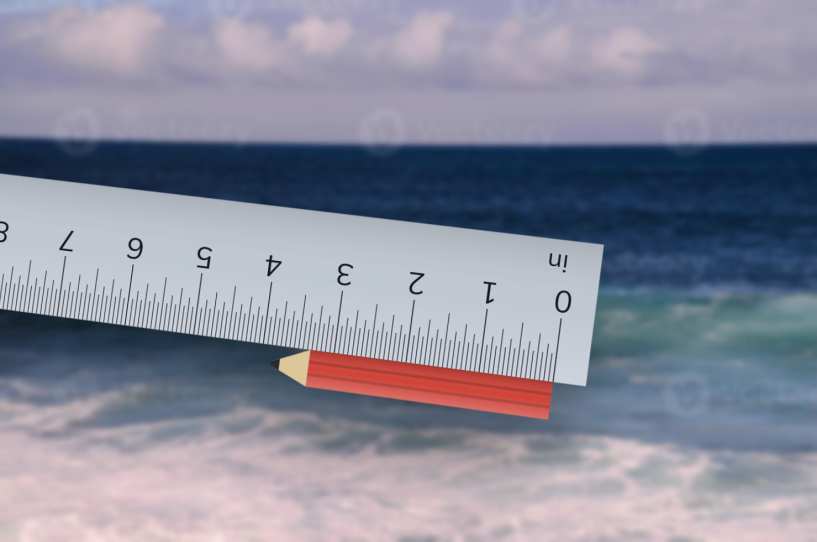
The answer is 3.875 (in)
